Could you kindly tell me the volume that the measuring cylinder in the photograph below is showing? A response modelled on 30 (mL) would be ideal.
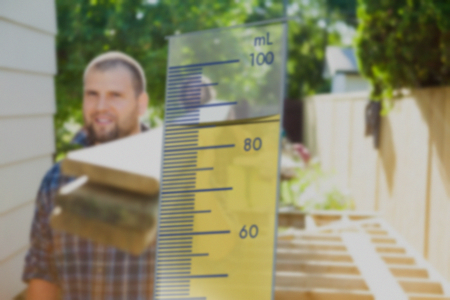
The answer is 85 (mL)
